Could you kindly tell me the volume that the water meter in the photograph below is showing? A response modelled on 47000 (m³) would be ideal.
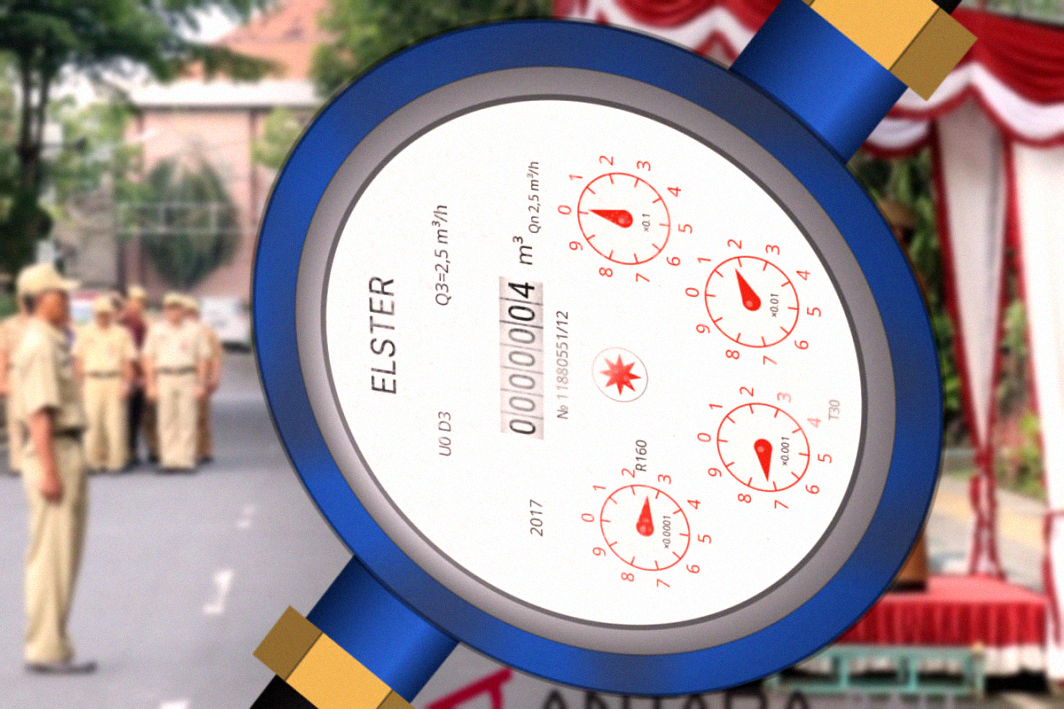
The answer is 4.0172 (m³)
